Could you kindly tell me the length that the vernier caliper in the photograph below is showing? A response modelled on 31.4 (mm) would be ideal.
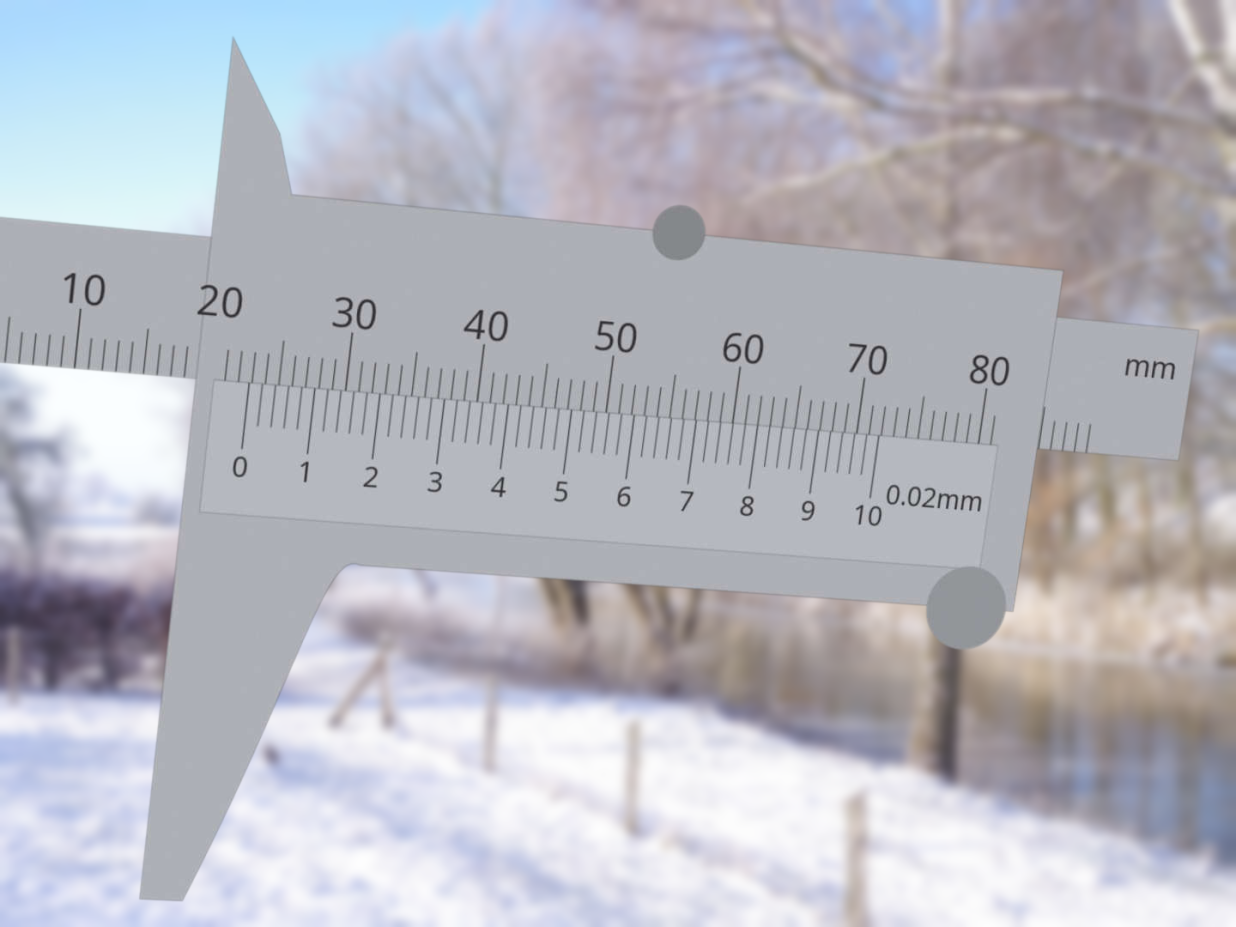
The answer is 22.8 (mm)
